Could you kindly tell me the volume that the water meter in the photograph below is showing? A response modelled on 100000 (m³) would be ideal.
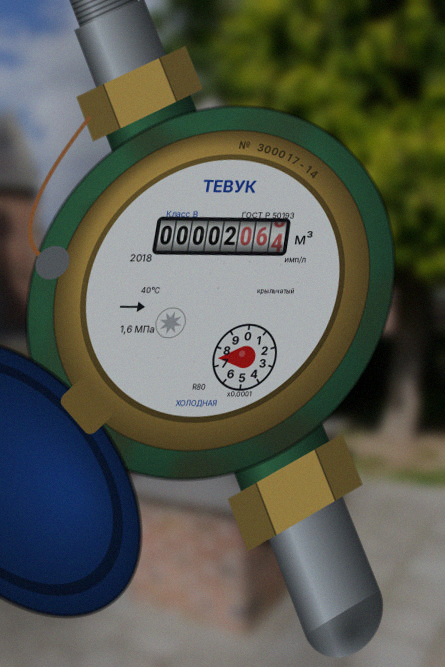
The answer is 2.0637 (m³)
